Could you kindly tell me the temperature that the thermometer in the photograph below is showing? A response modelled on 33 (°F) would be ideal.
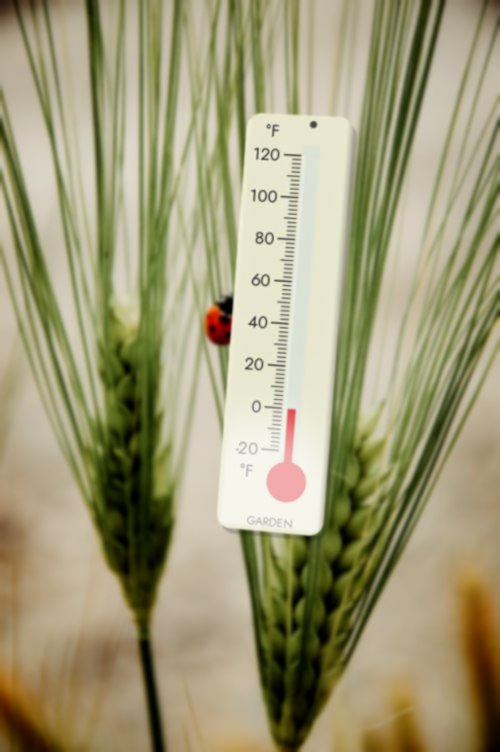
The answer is 0 (°F)
